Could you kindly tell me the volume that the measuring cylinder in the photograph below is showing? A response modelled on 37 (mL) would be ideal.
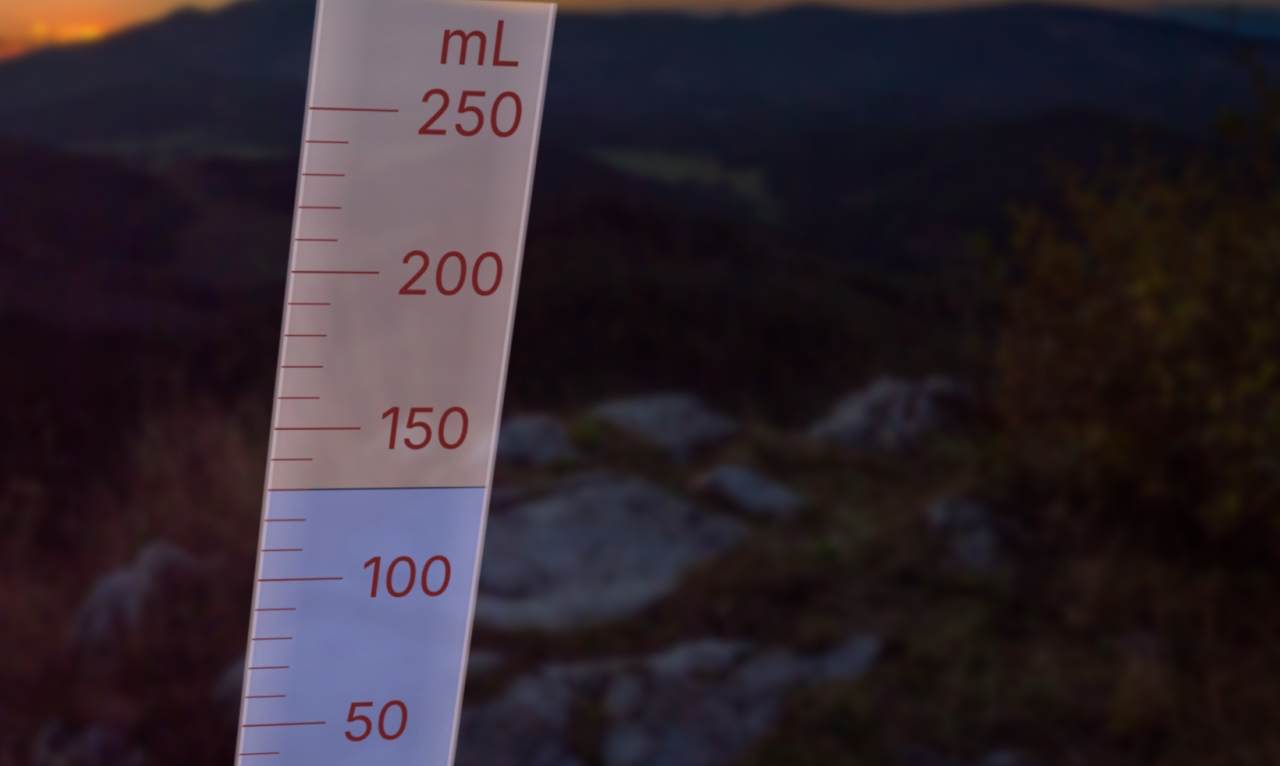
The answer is 130 (mL)
